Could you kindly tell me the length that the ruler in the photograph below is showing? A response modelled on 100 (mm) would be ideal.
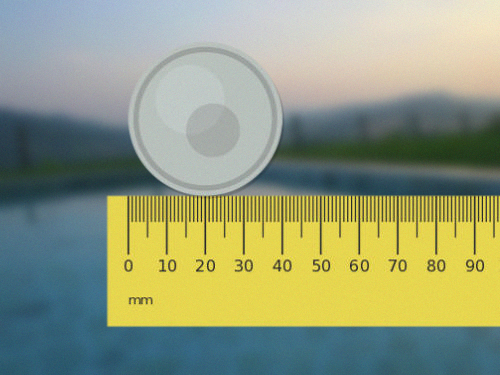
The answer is 40 (mm)
